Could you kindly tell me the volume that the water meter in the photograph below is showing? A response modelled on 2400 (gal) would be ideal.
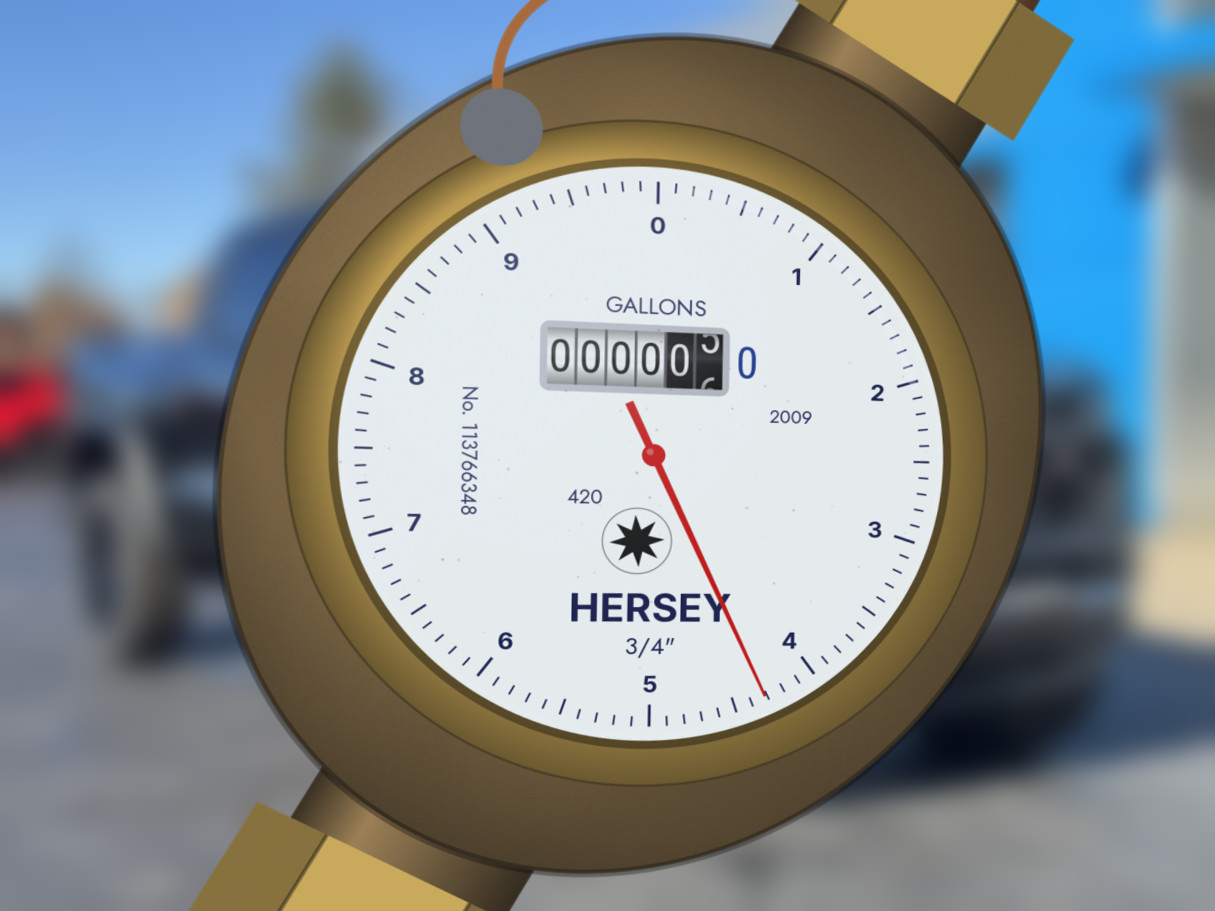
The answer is 54.3 (gal)
